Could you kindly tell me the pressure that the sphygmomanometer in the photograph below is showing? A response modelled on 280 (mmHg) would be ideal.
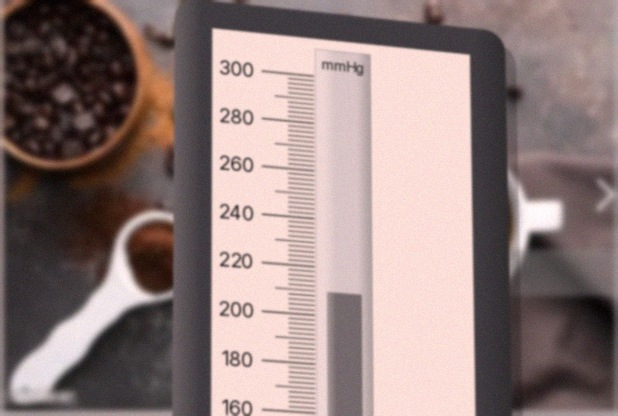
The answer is 210 (mmHg)
